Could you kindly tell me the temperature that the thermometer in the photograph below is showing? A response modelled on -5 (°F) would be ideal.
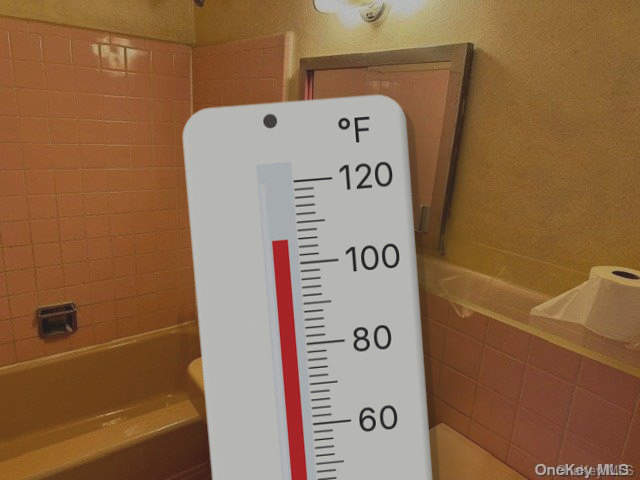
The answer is 106 (°F)
